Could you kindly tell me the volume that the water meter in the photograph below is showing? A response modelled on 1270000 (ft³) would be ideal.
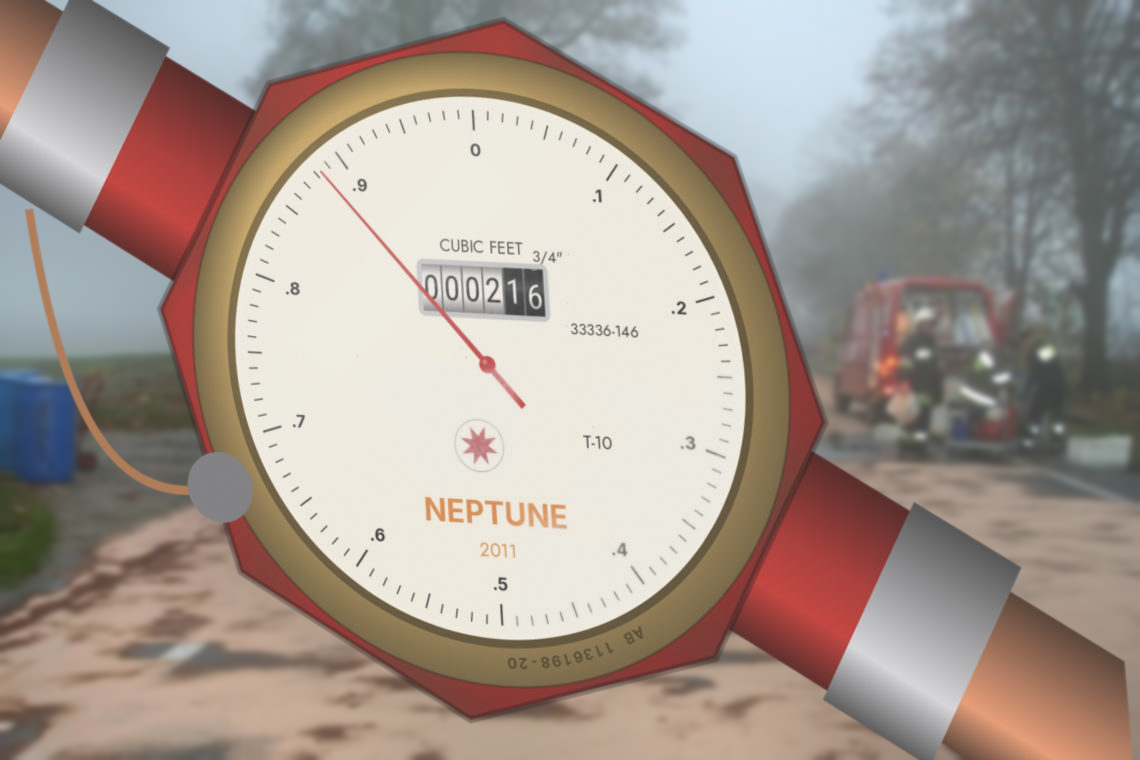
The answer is 215.88 (ft³)
